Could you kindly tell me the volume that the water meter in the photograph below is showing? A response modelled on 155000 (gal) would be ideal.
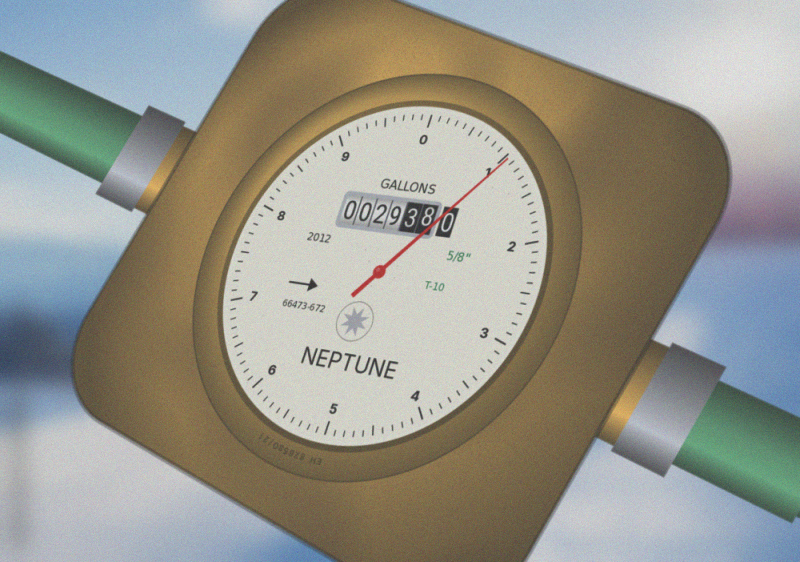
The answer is 29381.0 (gal)
